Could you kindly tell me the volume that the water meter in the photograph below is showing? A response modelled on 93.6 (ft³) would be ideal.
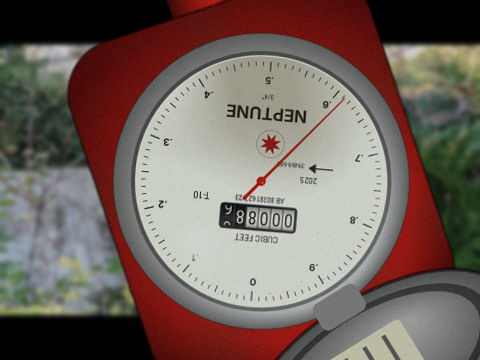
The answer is 885.61 (ft³)
